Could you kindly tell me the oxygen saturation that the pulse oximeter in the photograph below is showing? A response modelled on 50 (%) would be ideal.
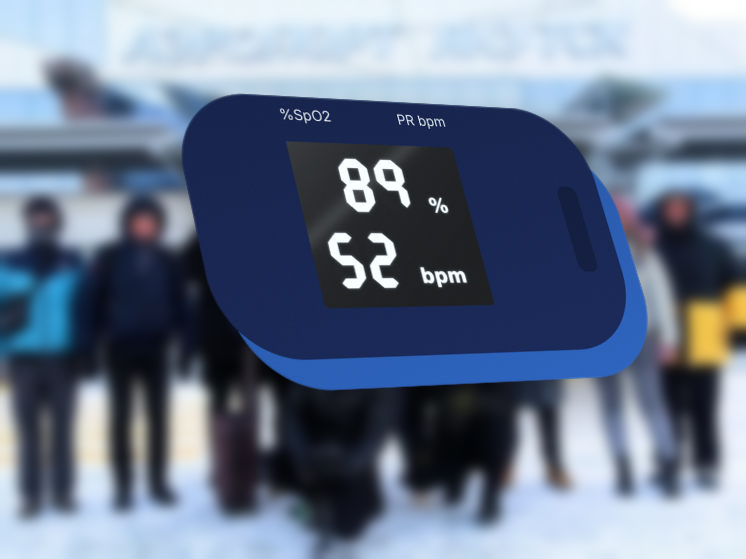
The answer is 89 (%)
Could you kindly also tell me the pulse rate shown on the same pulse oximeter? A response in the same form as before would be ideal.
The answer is 52 (bpm)
